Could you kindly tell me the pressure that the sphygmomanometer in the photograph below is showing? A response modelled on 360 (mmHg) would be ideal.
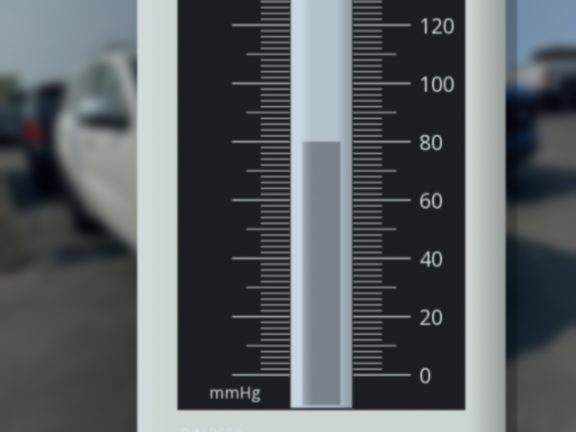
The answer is 80 (mmHg)
